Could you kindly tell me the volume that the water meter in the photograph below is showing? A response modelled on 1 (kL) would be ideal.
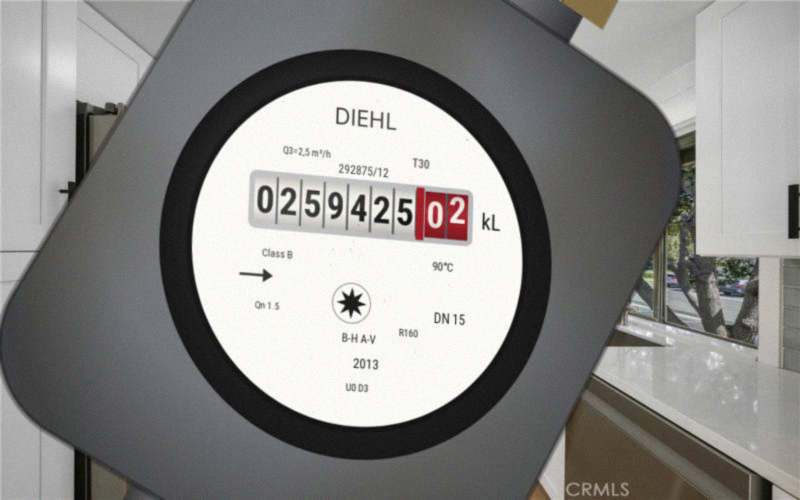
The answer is 259425.02 (kL)
